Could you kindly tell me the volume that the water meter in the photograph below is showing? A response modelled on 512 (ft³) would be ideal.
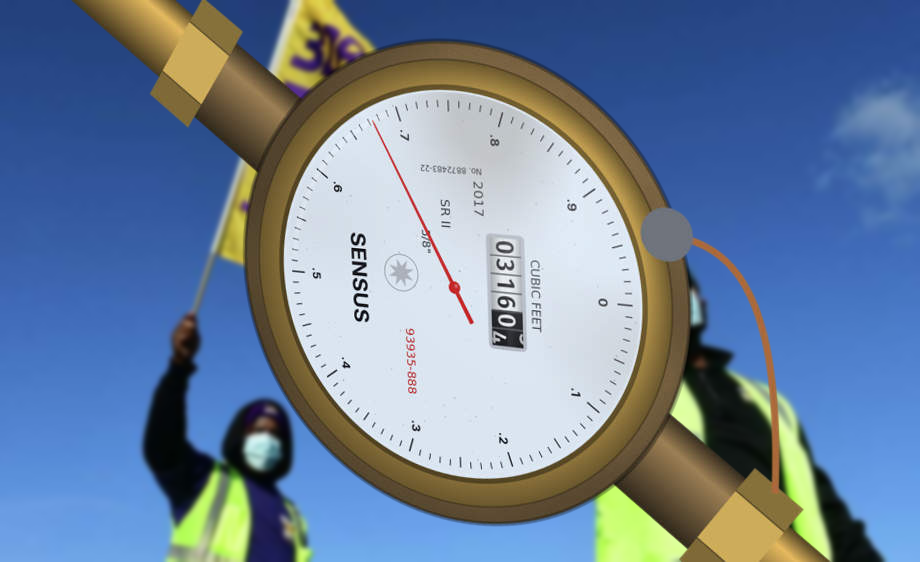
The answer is 31603.67 (ft³)
